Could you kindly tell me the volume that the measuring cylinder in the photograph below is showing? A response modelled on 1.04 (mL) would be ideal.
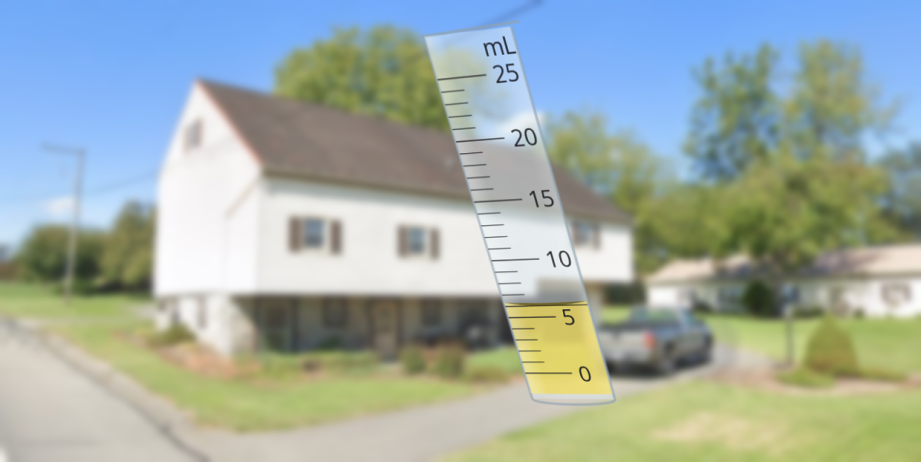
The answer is 6 (mL)
